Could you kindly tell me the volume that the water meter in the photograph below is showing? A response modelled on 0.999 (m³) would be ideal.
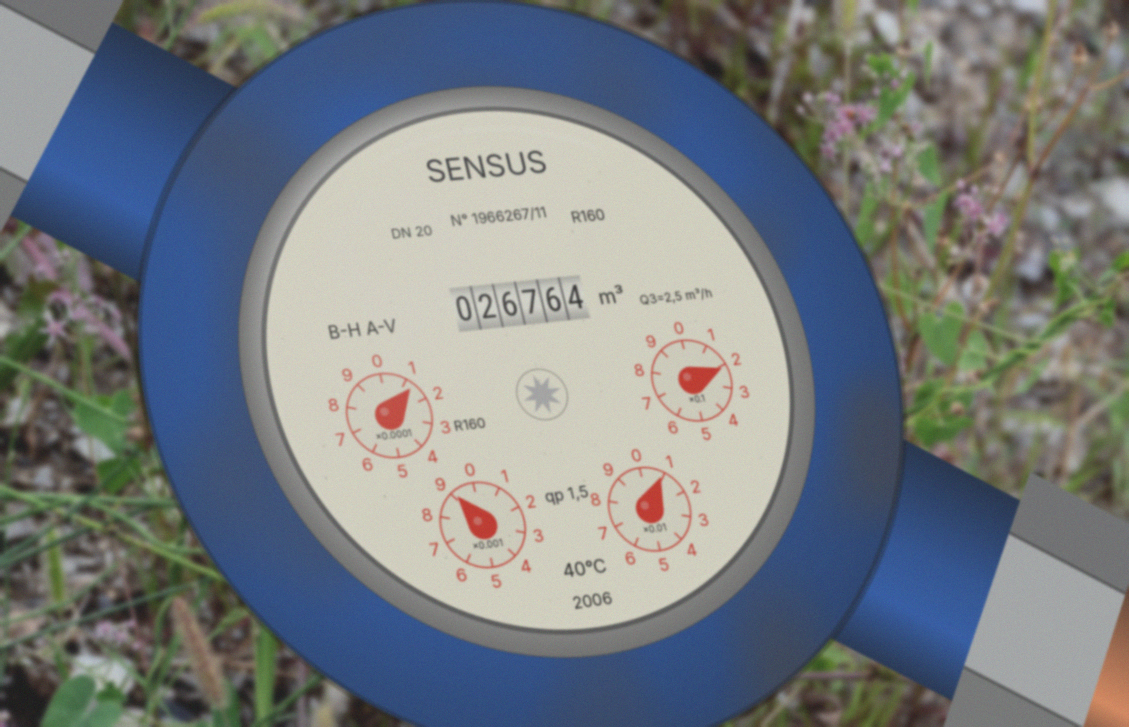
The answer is 26764.2091 (m³)
